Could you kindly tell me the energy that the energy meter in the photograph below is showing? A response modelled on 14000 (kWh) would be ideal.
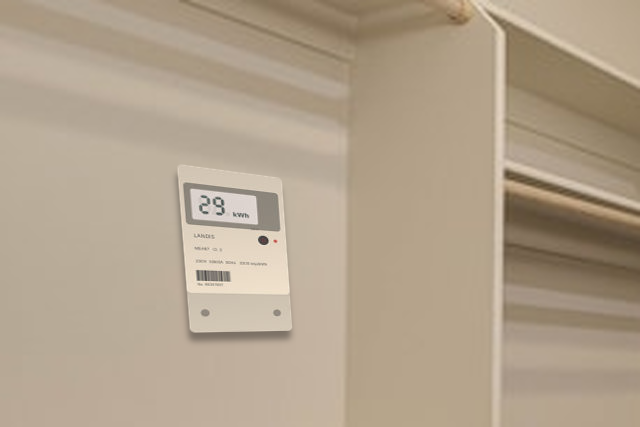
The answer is 29 (kWh)
